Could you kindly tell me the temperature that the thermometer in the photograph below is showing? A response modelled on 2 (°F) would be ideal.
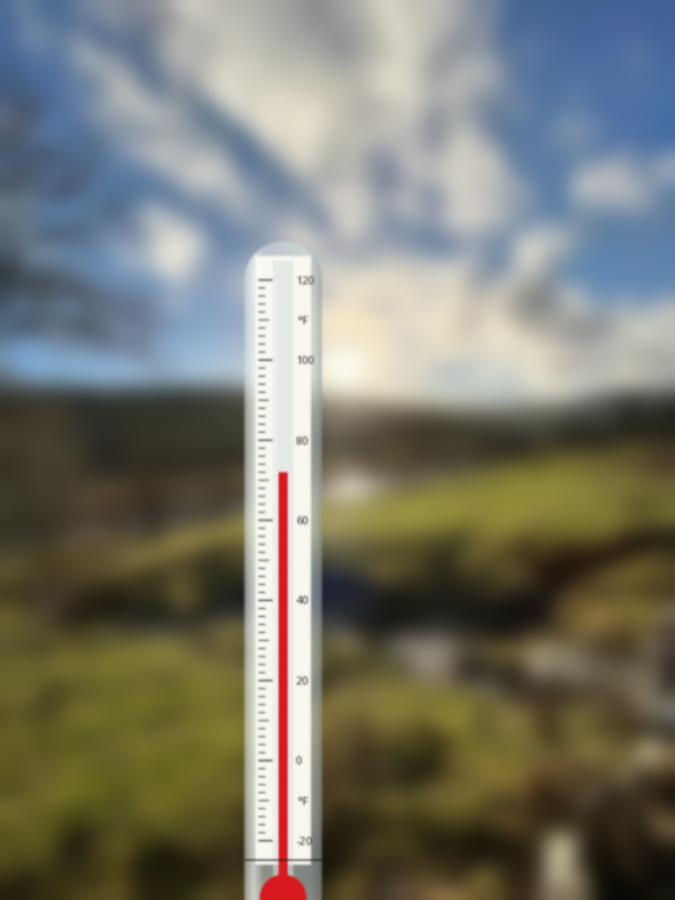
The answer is 72 (°F)
